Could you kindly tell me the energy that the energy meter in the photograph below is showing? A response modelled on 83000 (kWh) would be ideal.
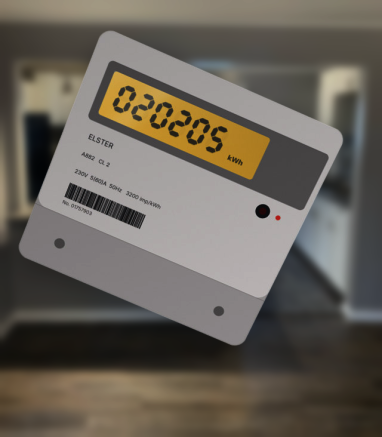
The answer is 20205 (kWh)
